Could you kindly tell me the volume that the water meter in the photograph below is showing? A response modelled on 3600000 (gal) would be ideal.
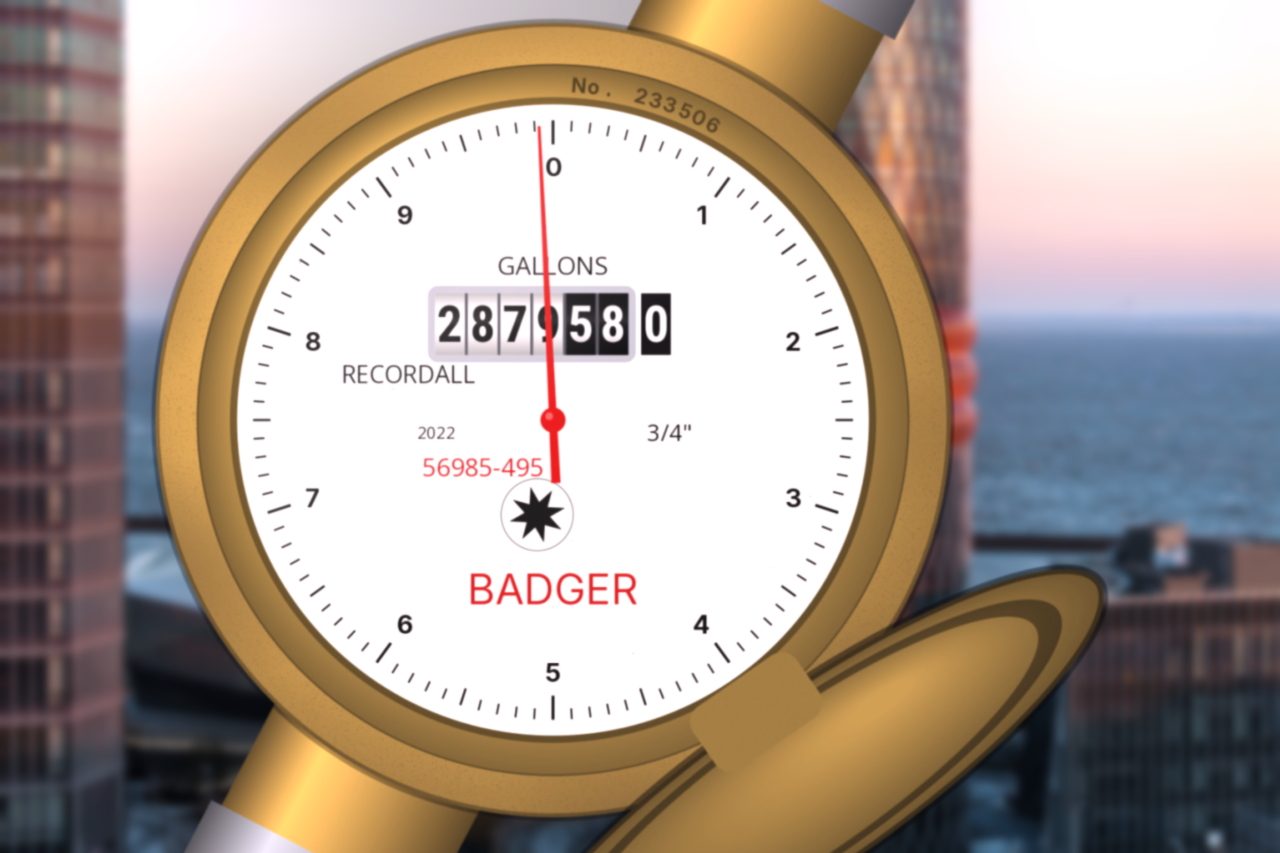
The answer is 2879579.9 (gal)
